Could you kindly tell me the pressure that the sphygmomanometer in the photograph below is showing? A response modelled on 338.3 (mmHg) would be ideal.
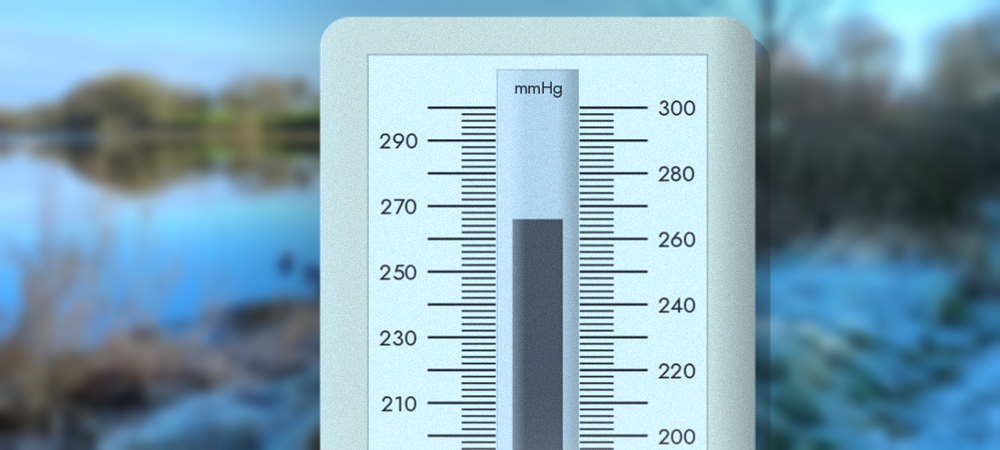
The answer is 266 (mmHg)
